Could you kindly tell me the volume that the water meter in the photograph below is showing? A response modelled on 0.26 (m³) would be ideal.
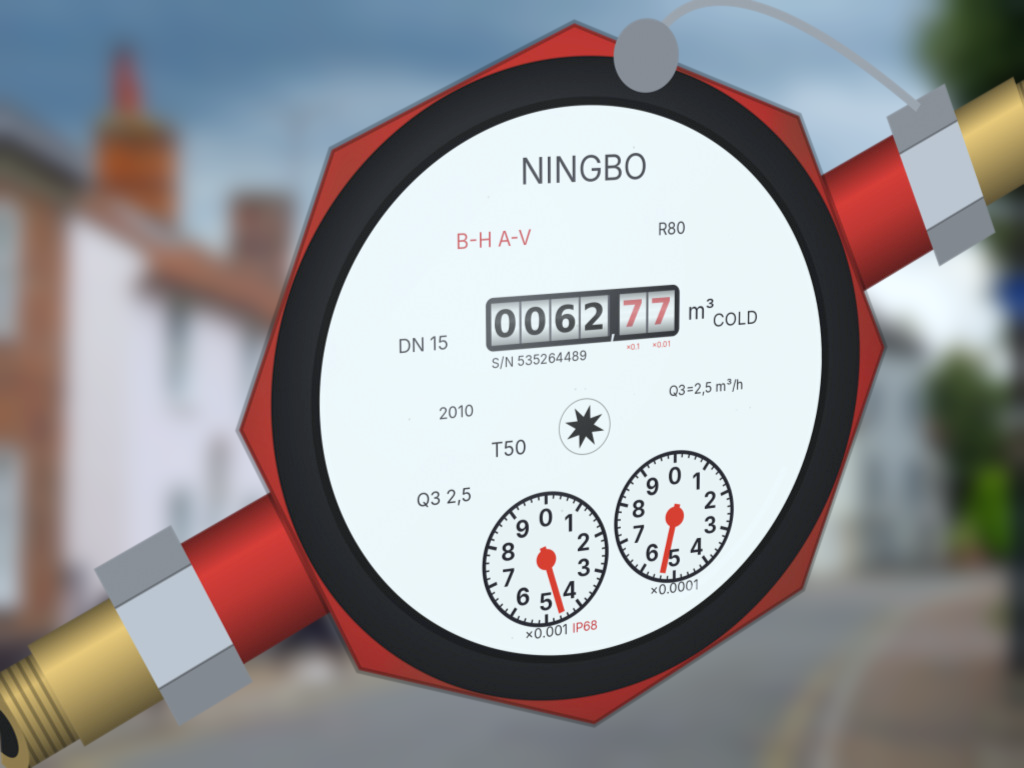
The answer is 62.7745 (m³)
